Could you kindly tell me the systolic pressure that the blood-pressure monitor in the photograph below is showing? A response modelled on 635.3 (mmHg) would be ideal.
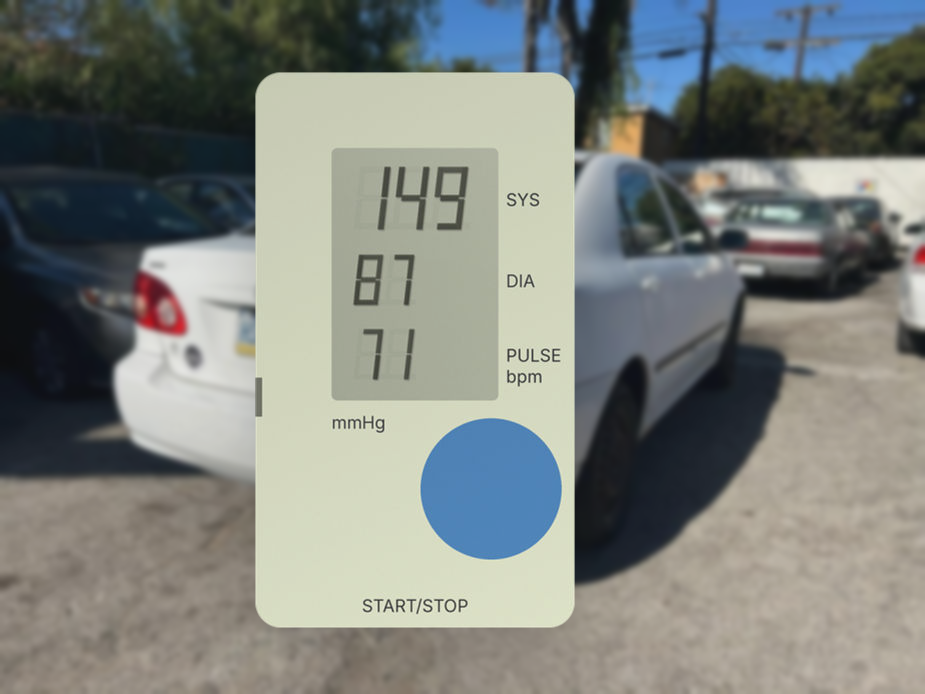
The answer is 149 (mmHg)
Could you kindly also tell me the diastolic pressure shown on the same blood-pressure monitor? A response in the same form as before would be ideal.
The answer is 87 (mmHg)
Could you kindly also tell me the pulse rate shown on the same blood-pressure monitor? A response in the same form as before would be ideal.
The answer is 71 (bpm)
